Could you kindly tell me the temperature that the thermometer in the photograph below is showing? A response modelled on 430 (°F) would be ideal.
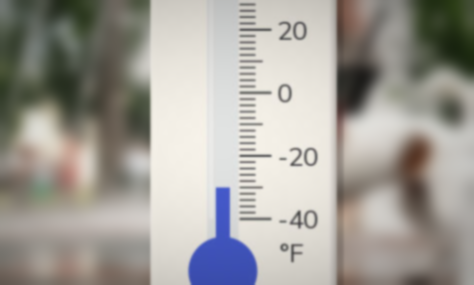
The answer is -30 (°F)
